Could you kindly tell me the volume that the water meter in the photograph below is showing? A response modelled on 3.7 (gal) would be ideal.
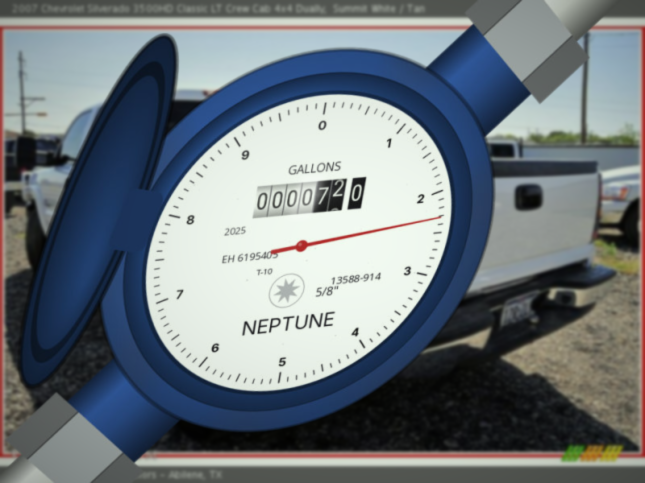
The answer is 722.3 (gal)
